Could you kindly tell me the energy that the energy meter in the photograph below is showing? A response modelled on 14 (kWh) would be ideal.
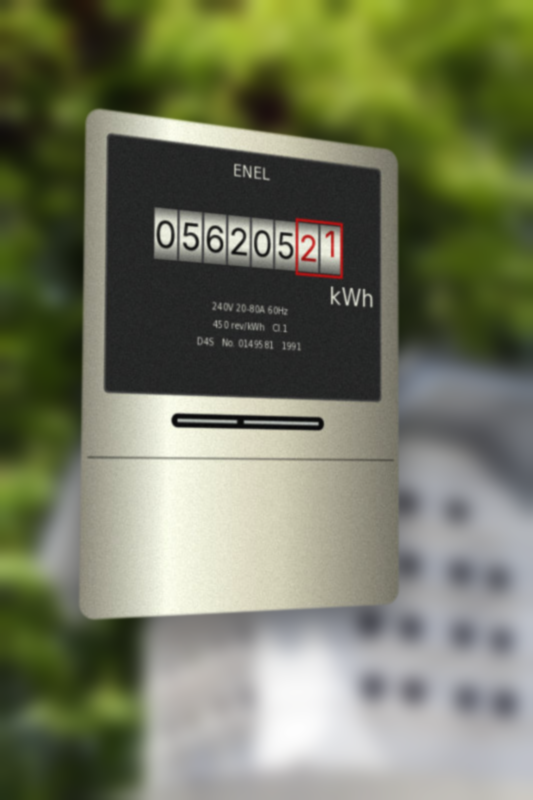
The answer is 56205.21 (kWh)
